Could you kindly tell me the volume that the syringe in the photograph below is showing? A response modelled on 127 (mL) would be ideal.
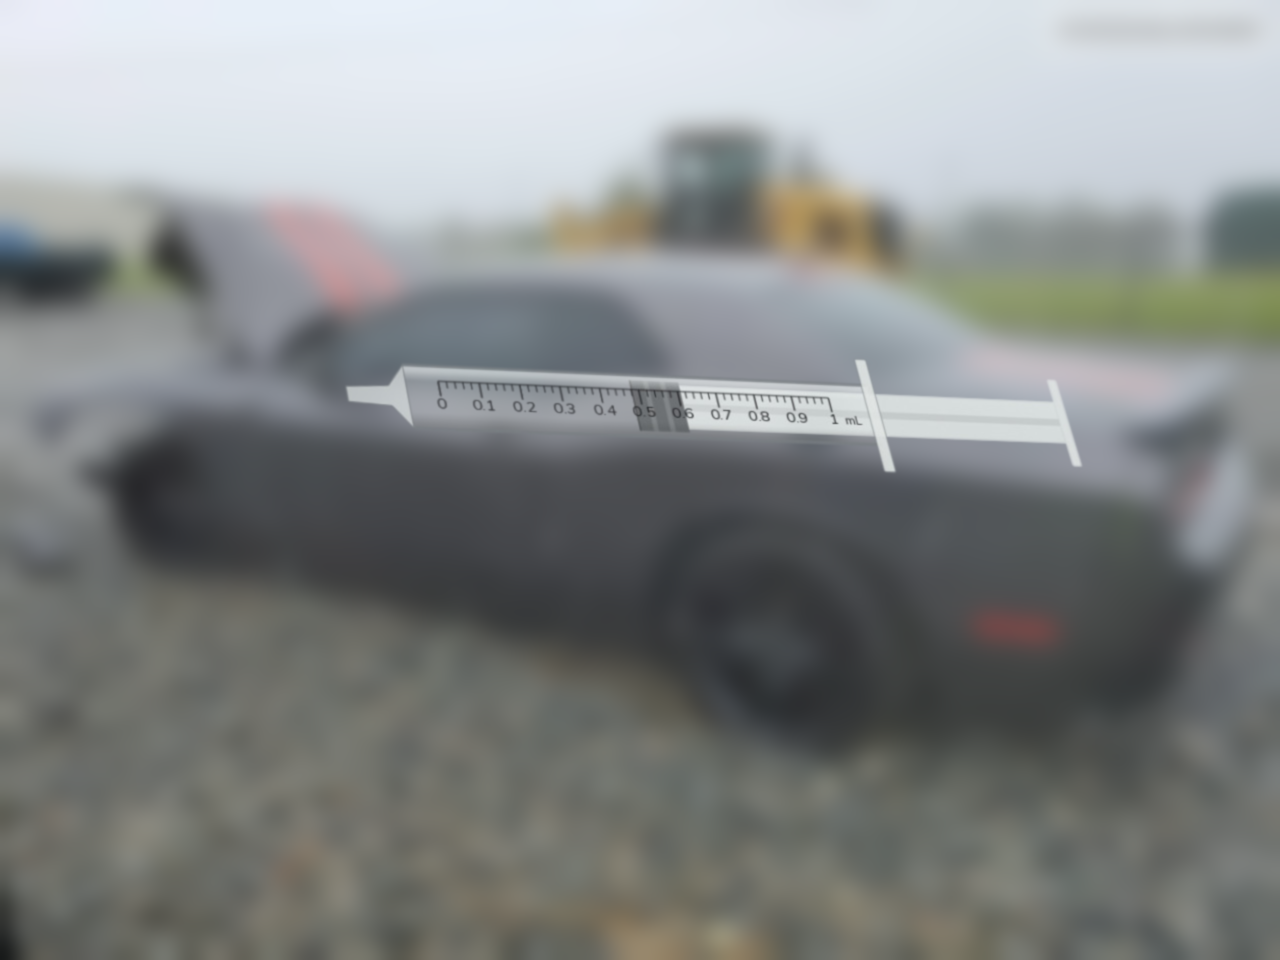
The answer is 0.48 (mL)
